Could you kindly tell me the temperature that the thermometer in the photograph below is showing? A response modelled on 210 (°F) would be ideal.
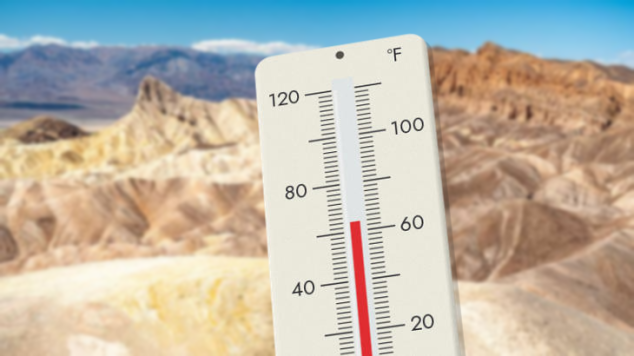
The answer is 64 (°F)
